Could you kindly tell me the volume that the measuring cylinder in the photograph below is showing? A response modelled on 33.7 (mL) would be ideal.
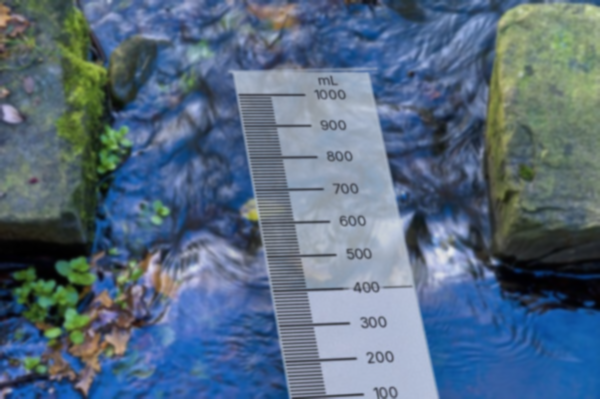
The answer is 400 (mL)
